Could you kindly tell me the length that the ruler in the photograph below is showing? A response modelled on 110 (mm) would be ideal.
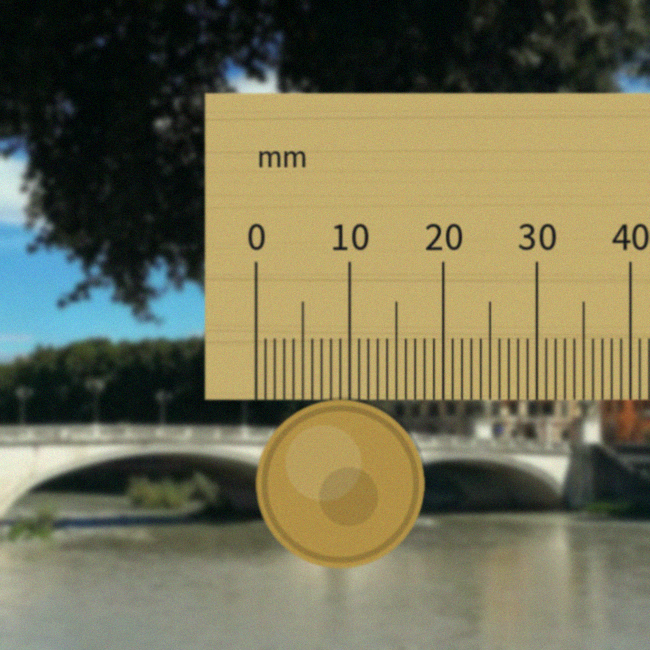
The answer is 18 (mm)
